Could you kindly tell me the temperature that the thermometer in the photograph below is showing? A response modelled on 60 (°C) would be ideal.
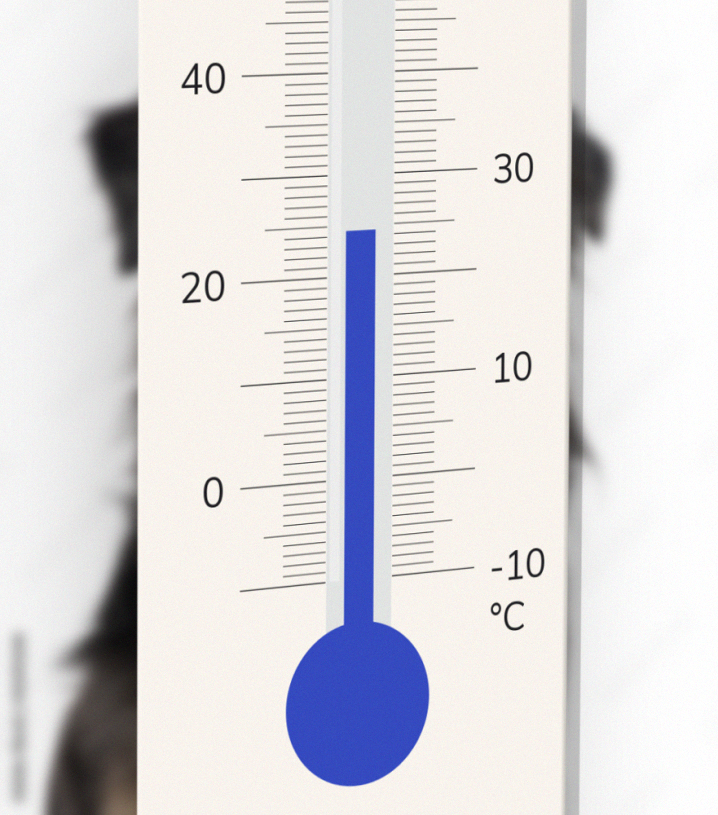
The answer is 24.5 (°C)
